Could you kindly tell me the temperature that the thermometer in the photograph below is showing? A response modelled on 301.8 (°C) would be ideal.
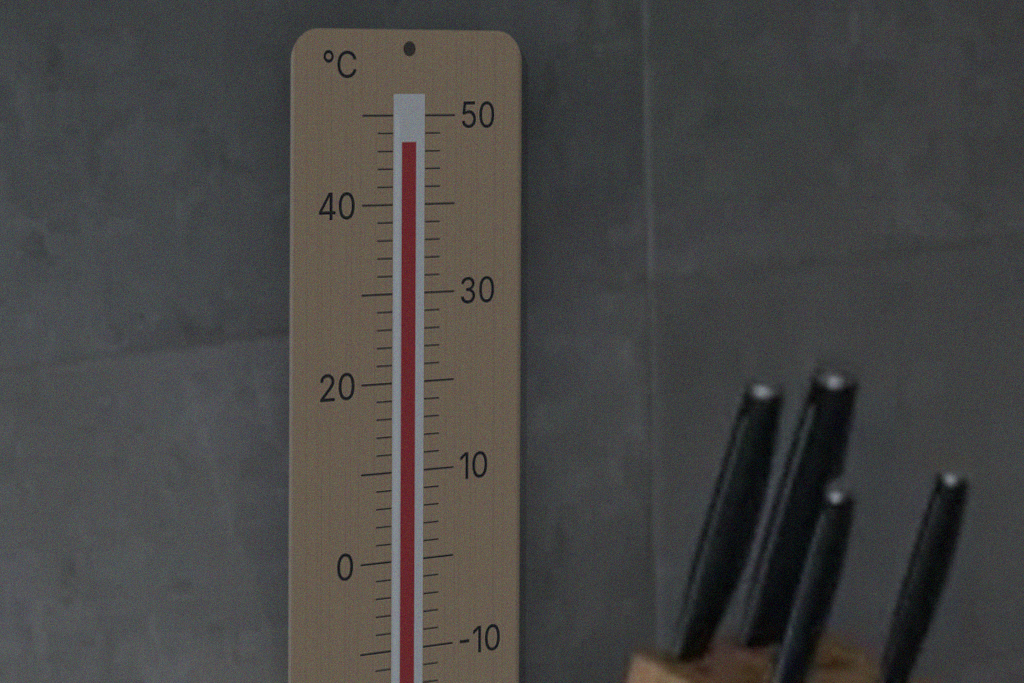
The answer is 47 (°C)
